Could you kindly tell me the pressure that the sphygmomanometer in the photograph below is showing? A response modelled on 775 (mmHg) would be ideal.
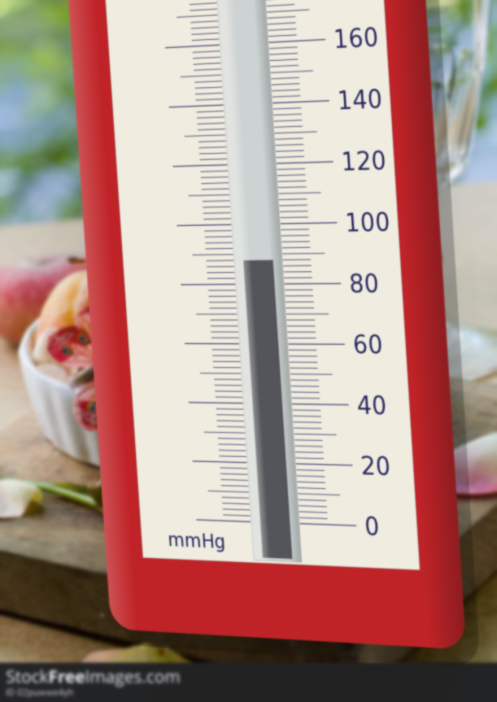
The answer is 88 (mmHg)
